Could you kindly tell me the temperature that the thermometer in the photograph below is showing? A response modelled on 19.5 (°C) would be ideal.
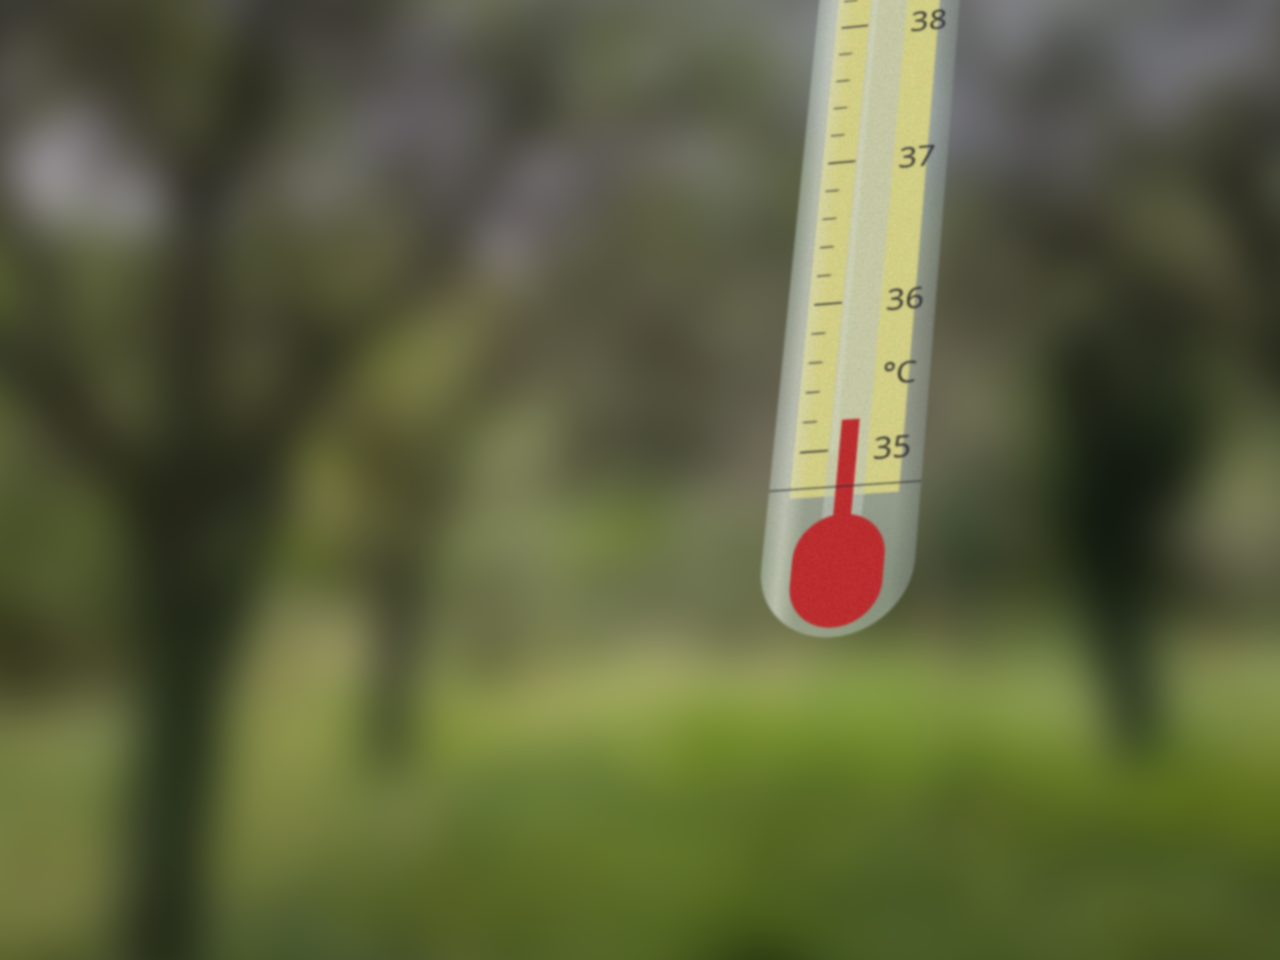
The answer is 35.2 (°C)
